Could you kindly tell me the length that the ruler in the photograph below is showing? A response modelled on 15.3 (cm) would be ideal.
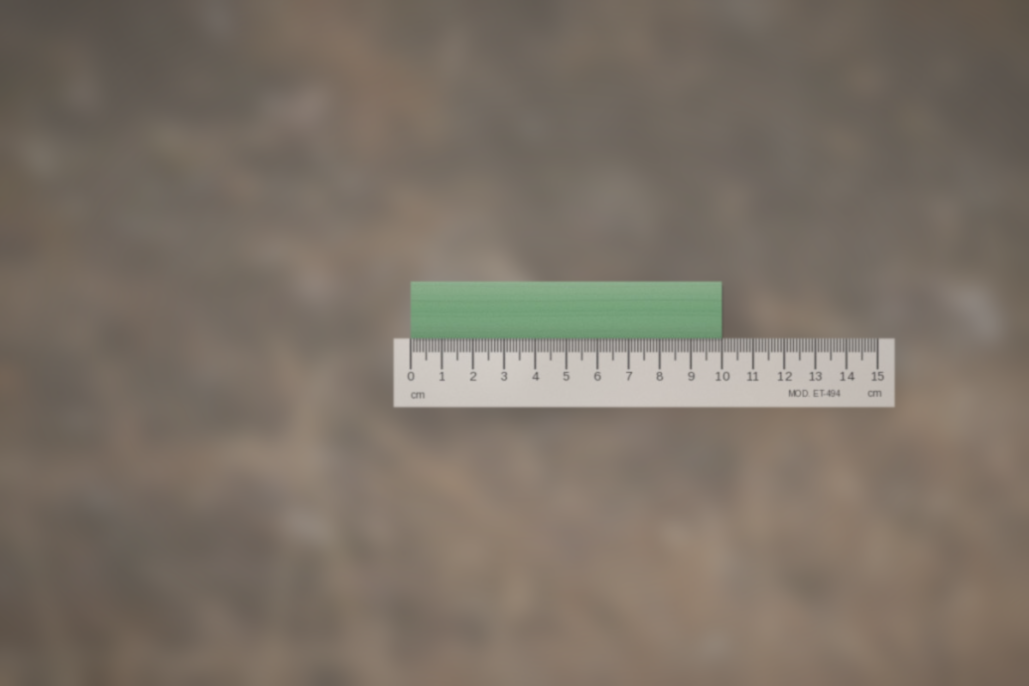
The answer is 10 (cm)
